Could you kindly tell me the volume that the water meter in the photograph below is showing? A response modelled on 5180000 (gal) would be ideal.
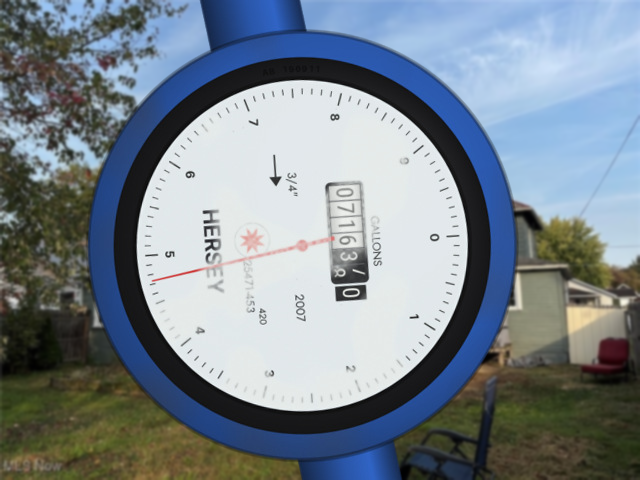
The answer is 716374.7 (gal)
